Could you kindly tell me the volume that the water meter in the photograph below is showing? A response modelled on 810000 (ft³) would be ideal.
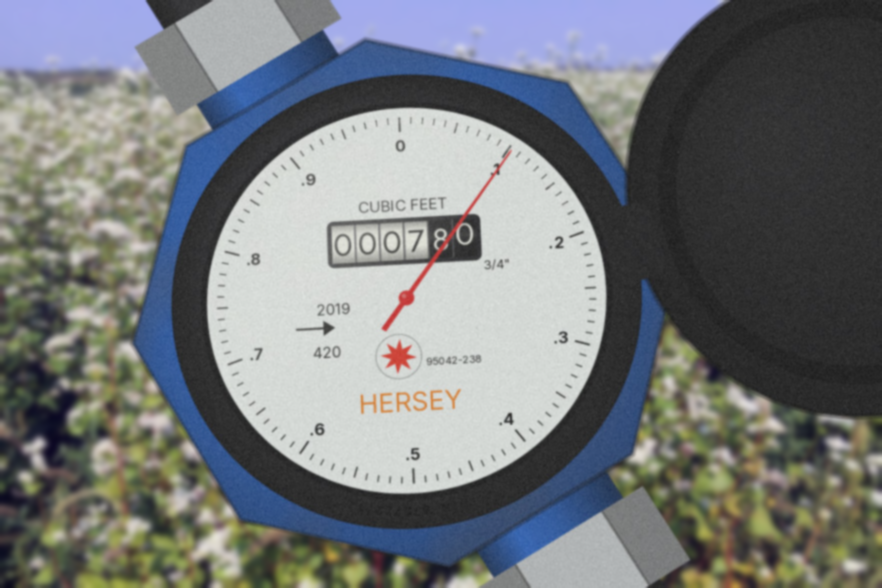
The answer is 780.10 (ft³)
